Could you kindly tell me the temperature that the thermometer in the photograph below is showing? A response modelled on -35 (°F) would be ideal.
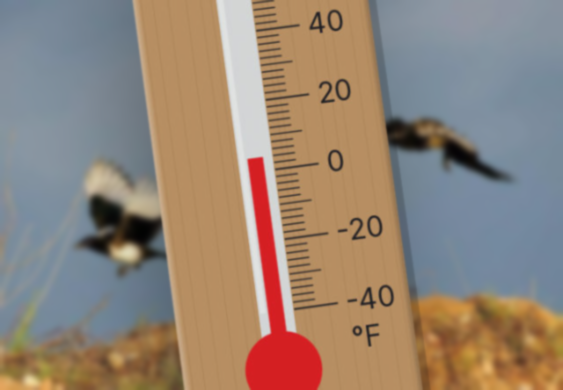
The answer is 4 (°F)
